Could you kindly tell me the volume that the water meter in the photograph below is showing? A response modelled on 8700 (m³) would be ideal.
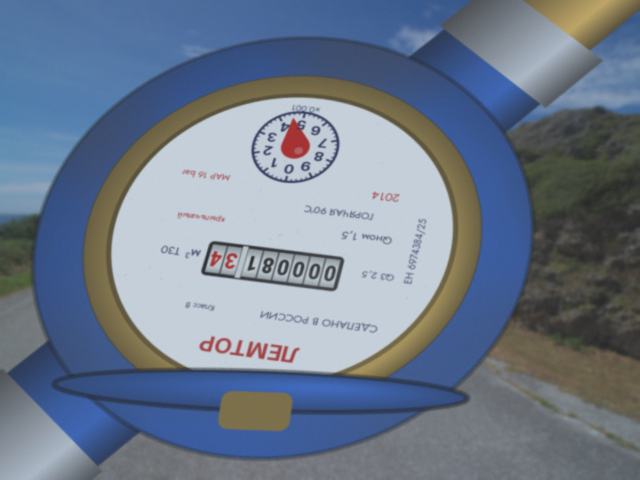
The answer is 81.344 (m³)
